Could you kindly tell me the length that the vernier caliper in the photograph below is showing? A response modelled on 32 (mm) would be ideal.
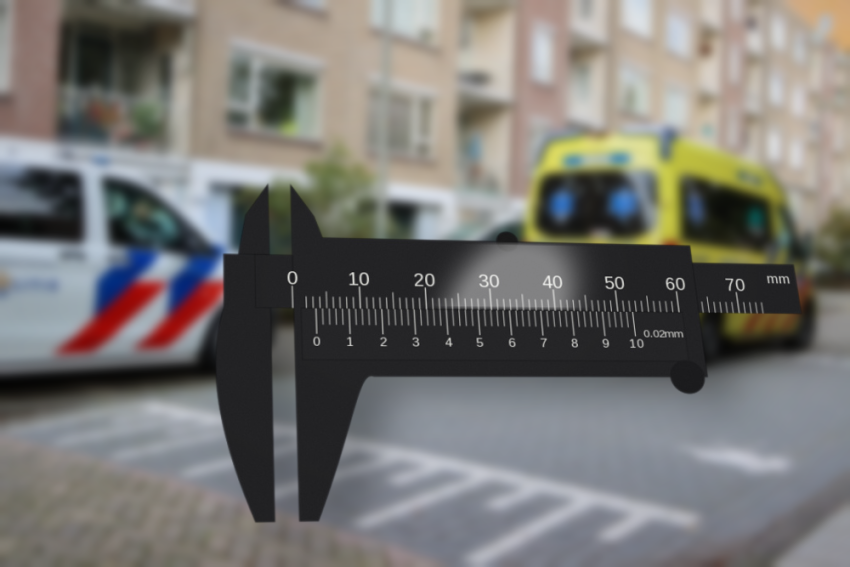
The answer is 3.4 (mm)
